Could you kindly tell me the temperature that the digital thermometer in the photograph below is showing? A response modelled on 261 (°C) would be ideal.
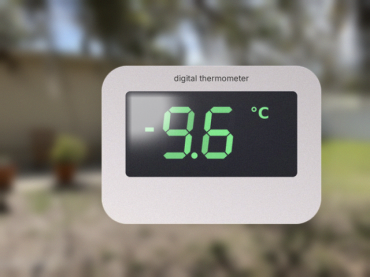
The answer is -9.6 (°C)
